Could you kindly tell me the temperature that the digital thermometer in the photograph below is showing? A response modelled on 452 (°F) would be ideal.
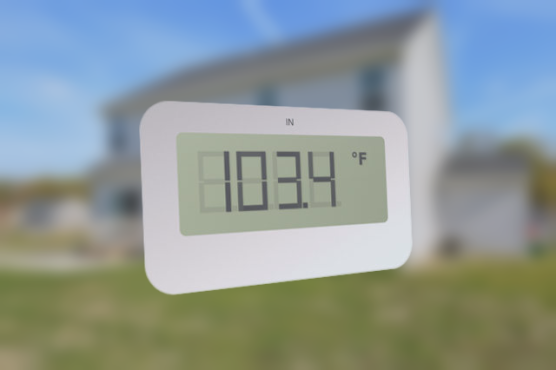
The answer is 103.4 (°F)
